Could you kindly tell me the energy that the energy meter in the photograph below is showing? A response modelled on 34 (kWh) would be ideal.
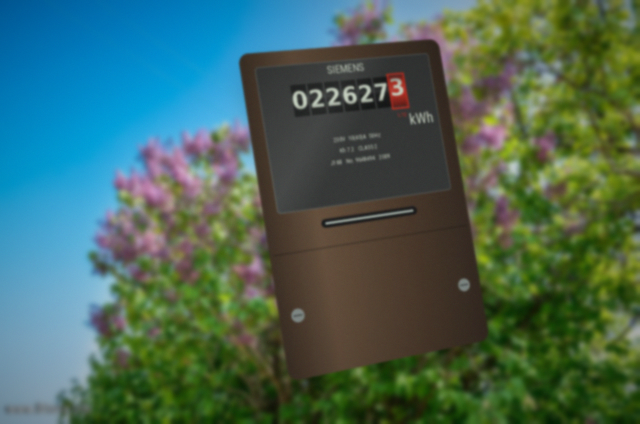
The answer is 22627.3 (kWh)
